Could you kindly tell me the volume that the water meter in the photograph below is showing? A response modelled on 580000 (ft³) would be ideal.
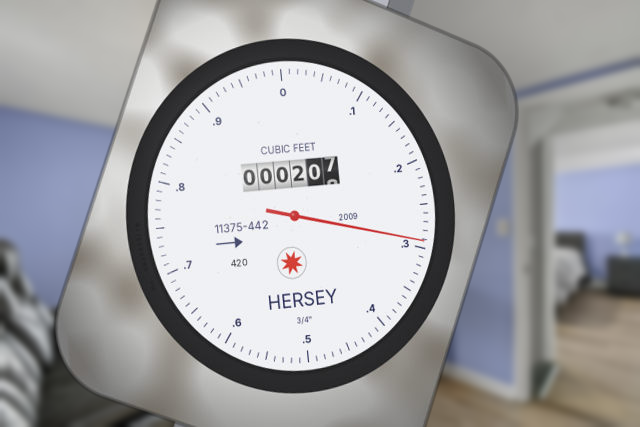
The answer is 207.29 (ft³)
